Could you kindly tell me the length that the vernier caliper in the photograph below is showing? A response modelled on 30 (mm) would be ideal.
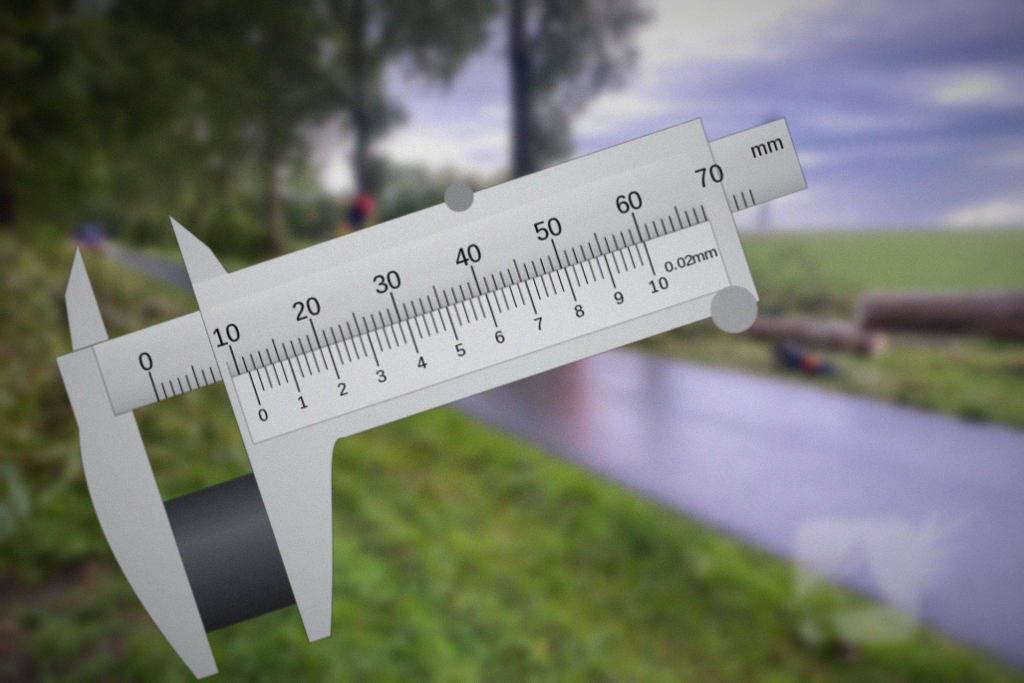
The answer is 11.2 (mm)
